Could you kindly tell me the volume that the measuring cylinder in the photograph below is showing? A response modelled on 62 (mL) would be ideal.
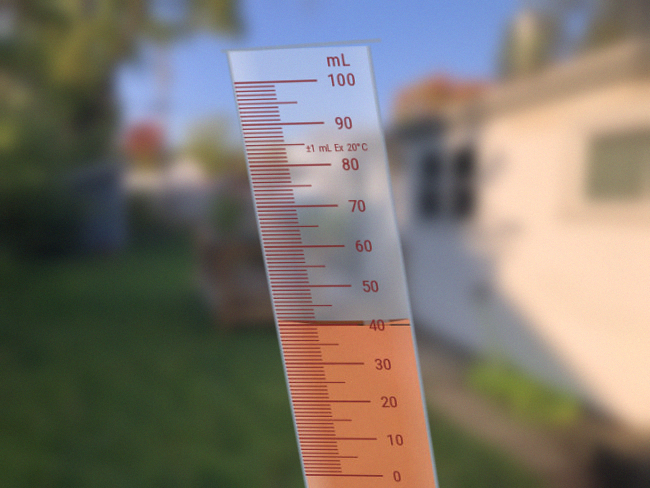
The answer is 40 (mL)
